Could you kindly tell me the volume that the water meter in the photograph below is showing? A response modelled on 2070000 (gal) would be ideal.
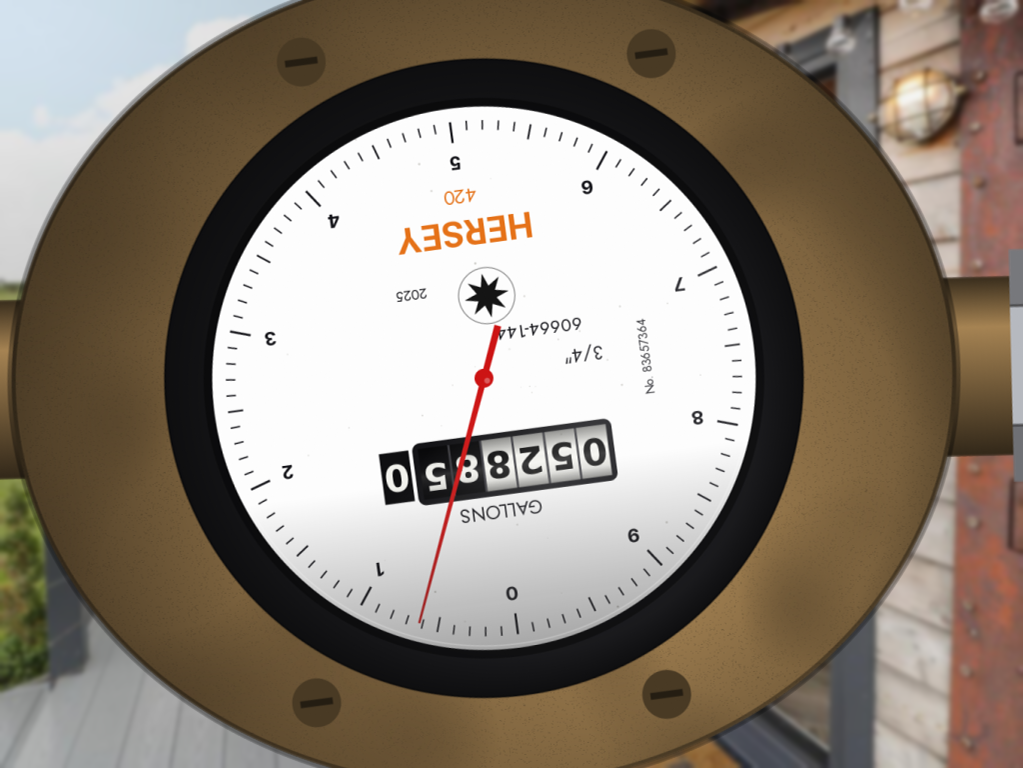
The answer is 528850.6 (gal)
